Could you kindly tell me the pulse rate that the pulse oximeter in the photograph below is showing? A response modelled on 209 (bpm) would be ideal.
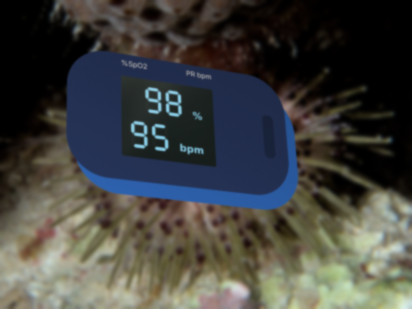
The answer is 95 (bpm)
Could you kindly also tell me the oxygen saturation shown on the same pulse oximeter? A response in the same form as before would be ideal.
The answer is 98 (%)
